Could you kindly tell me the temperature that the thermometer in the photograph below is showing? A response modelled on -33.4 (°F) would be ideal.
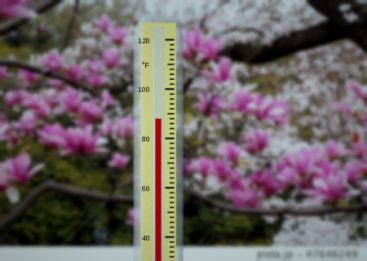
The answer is 88 (°F)
